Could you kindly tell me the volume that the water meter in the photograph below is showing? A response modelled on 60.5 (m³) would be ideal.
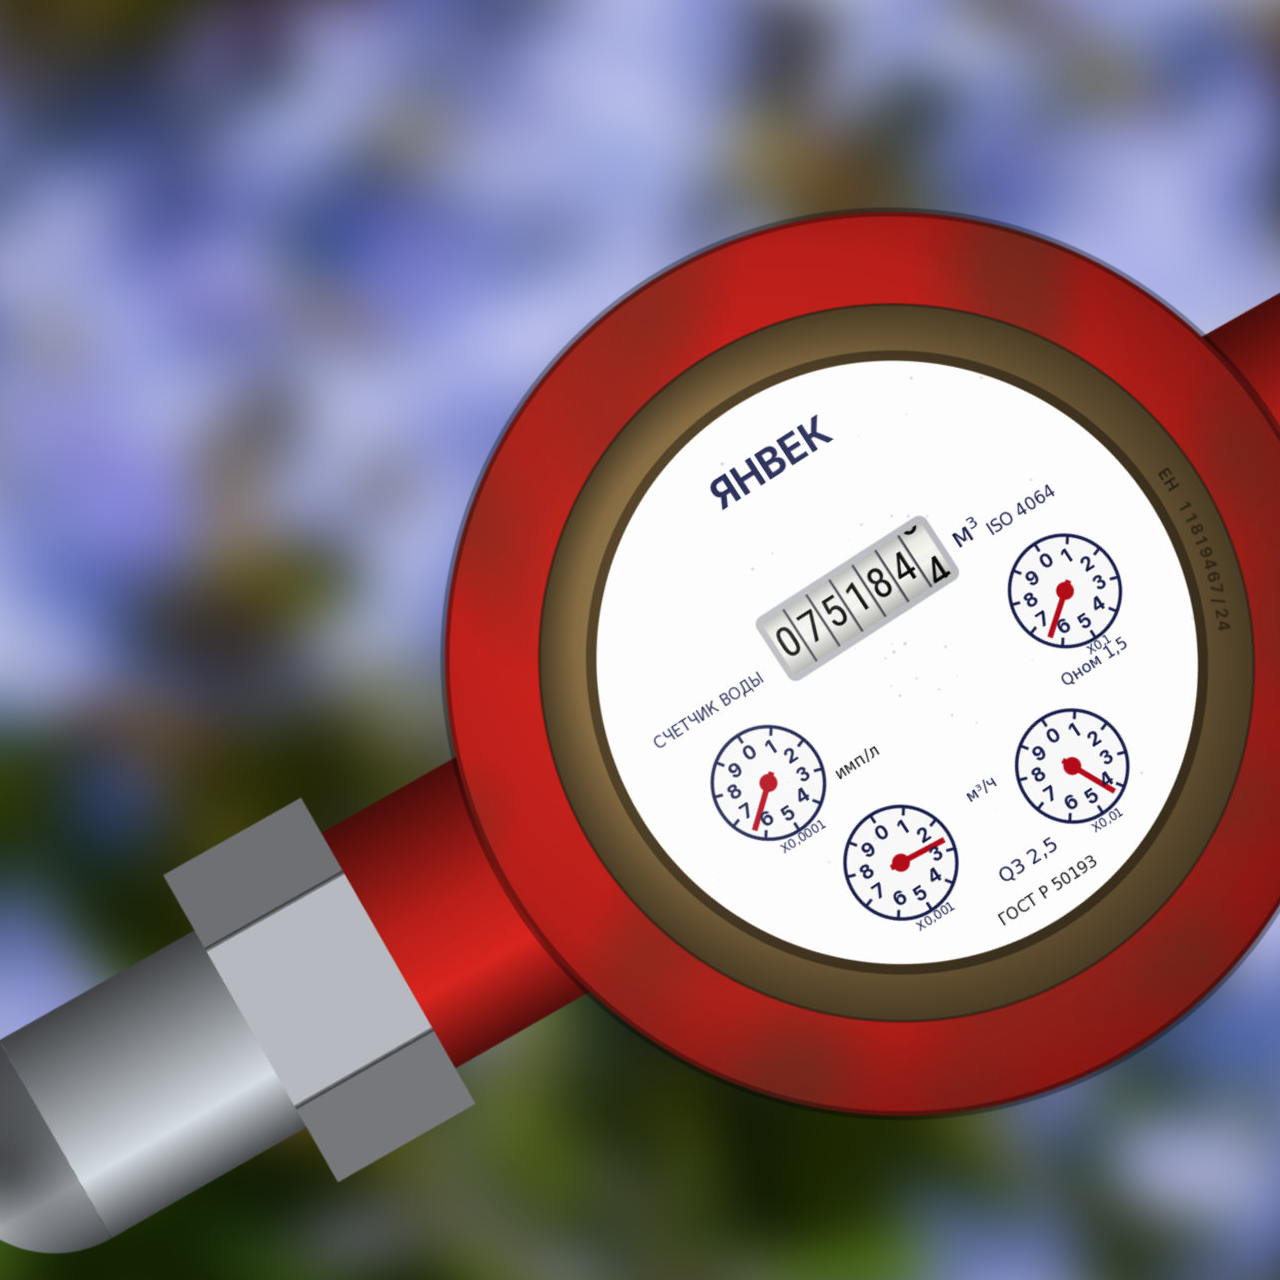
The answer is 751843.6426 (m³)
